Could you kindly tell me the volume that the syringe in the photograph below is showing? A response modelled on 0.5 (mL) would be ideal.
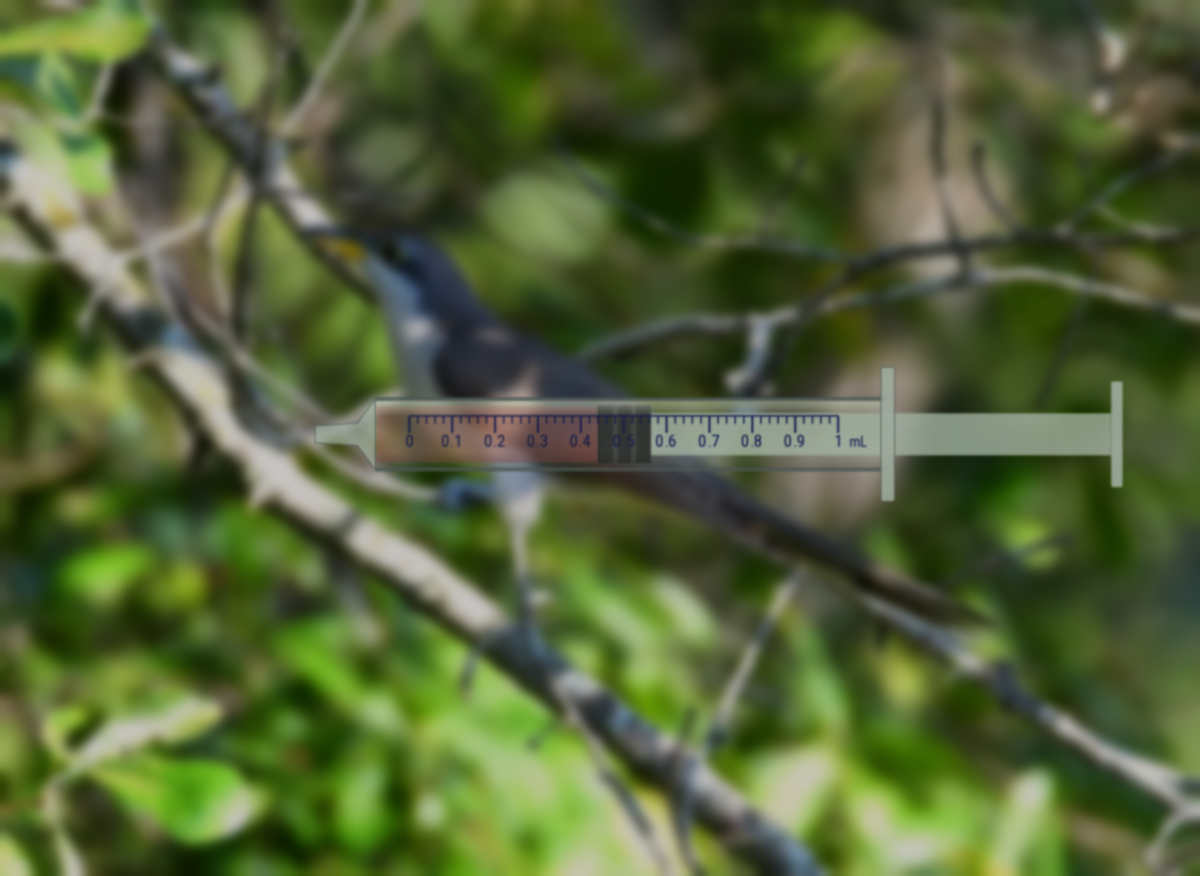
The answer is 0.44 (mL)
